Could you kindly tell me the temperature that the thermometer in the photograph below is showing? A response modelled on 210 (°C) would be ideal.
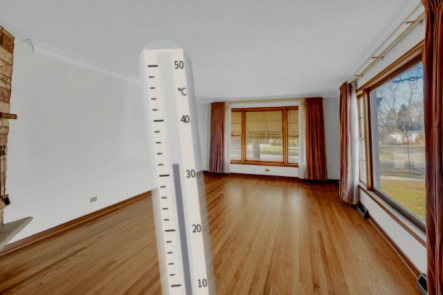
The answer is 32 (°C)
